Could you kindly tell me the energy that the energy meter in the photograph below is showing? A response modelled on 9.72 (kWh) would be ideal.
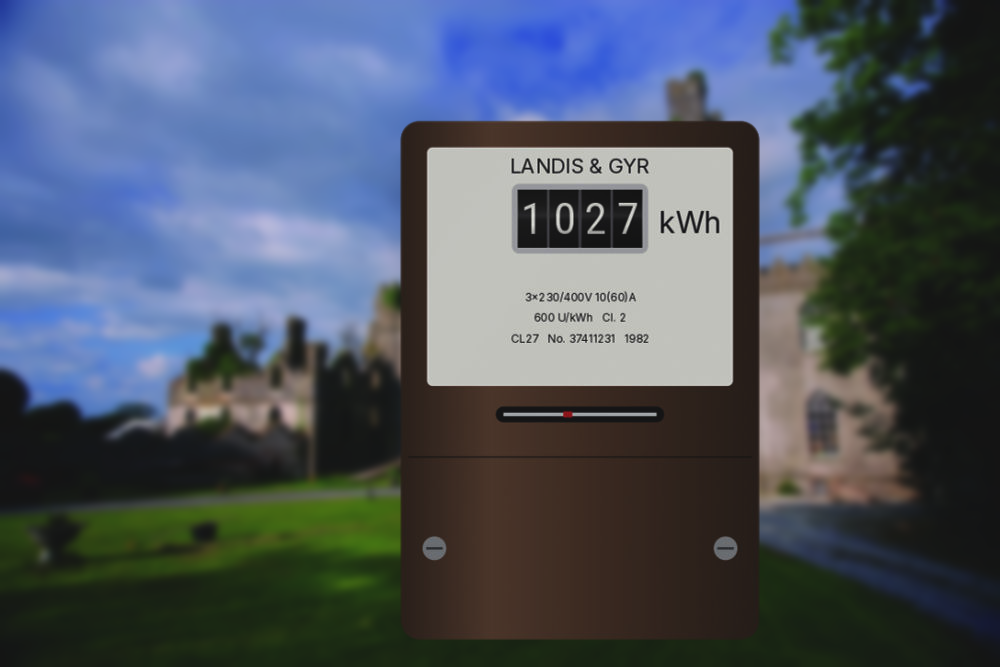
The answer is 1027 (kWh)
